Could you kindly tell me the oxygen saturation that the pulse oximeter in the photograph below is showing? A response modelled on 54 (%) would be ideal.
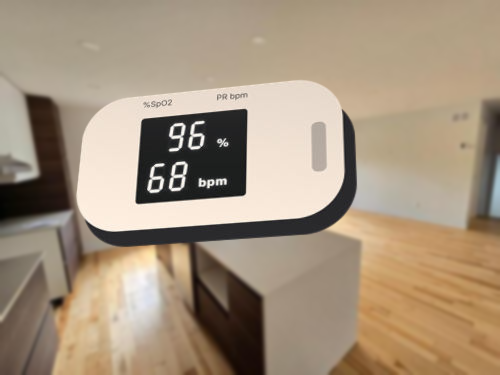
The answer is 96 (%)
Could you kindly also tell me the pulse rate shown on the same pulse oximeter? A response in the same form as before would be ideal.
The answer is 68 (bpm)
